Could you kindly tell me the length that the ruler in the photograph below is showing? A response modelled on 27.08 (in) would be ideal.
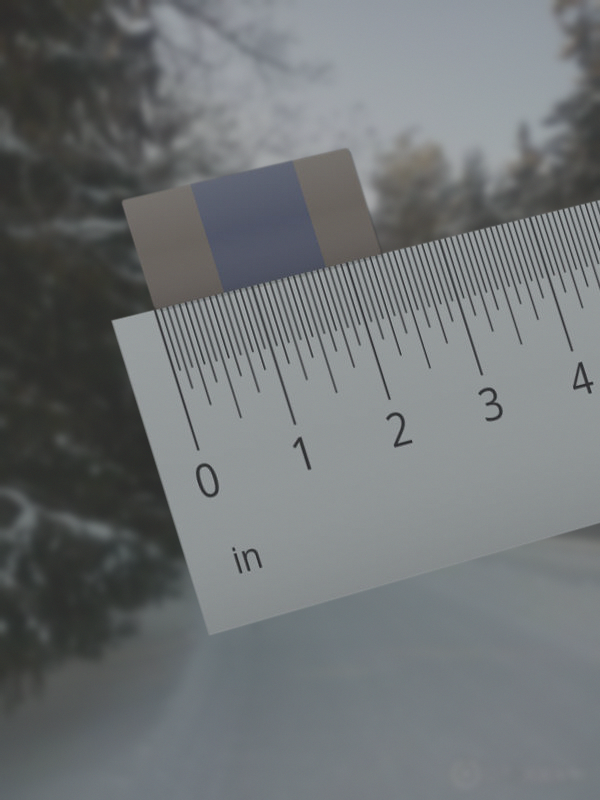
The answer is 2.375 (in)
